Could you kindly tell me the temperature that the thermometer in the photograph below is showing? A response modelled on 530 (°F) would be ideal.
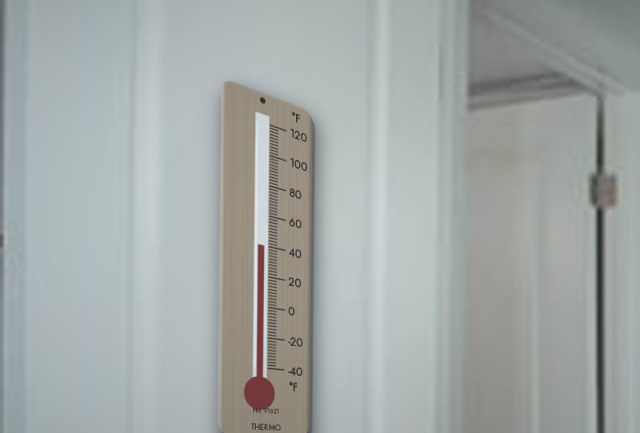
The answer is 40 (°F)
